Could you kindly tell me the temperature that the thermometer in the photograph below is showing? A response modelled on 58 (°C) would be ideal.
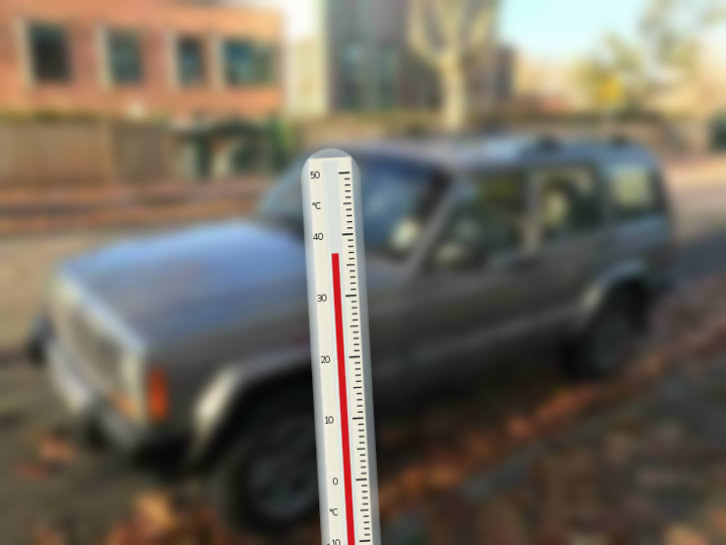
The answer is 37 (°C)
